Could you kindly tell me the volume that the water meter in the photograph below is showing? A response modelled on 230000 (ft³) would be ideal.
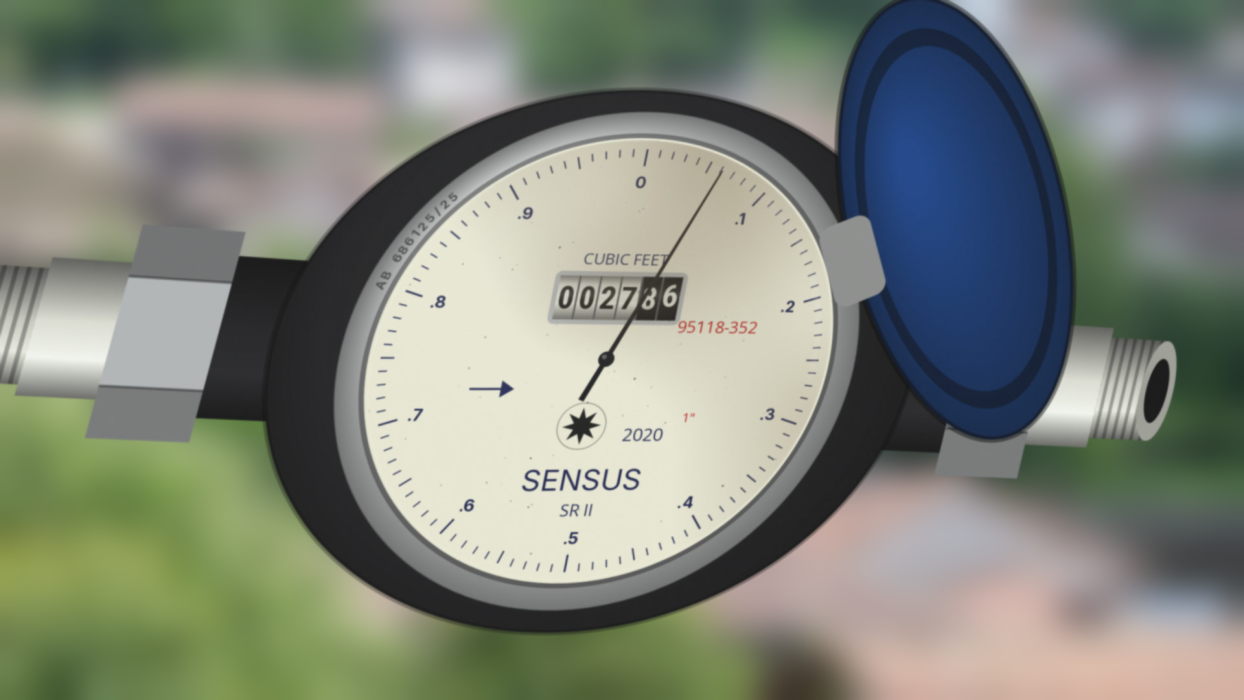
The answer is 2786.06 (ft³)
